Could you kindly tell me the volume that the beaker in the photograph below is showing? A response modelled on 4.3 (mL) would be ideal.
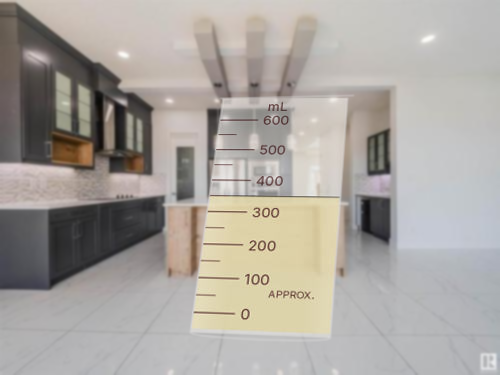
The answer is 350 (mL)
